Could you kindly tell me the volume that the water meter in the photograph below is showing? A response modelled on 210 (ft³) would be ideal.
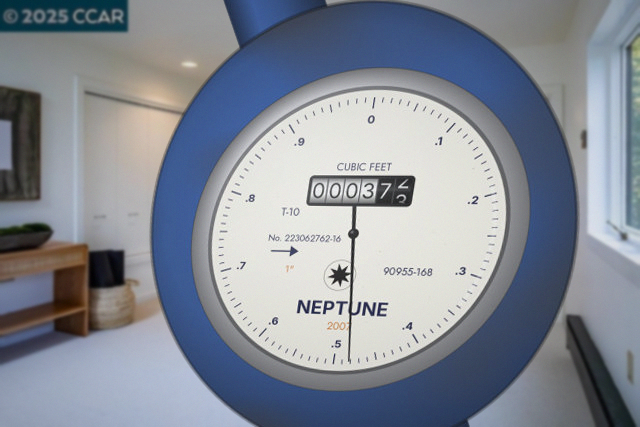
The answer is 372.48 (ft³)
